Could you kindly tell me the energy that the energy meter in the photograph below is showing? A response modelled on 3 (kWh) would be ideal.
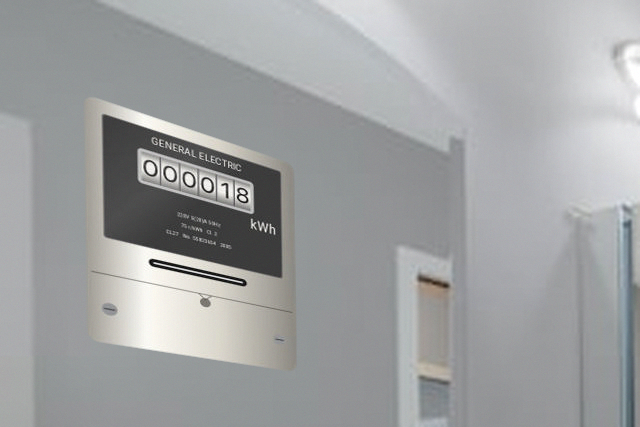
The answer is 18 (kWh)
